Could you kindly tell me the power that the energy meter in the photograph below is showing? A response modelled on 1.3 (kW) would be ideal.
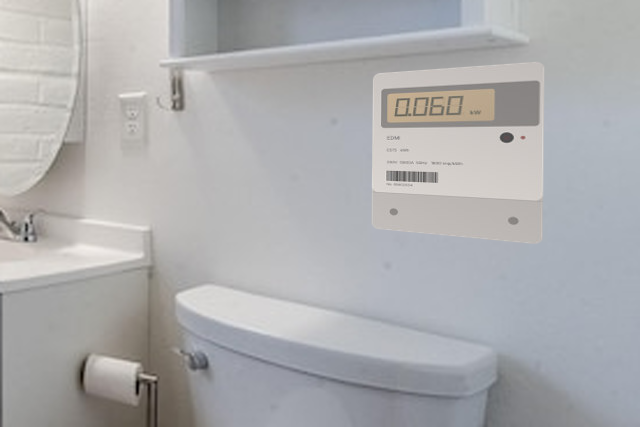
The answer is 0.060 (kW)
